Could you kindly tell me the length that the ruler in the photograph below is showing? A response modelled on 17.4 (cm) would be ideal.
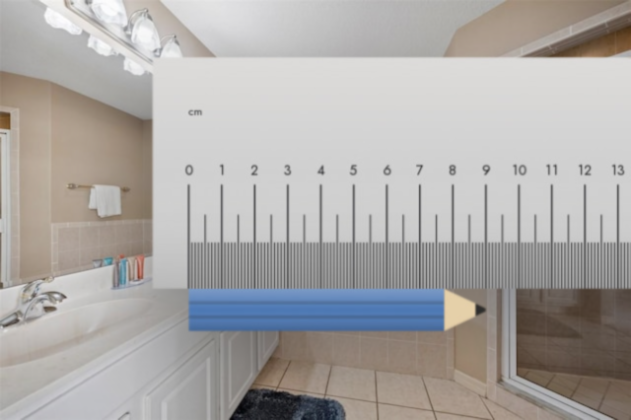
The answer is 9 (cm)
